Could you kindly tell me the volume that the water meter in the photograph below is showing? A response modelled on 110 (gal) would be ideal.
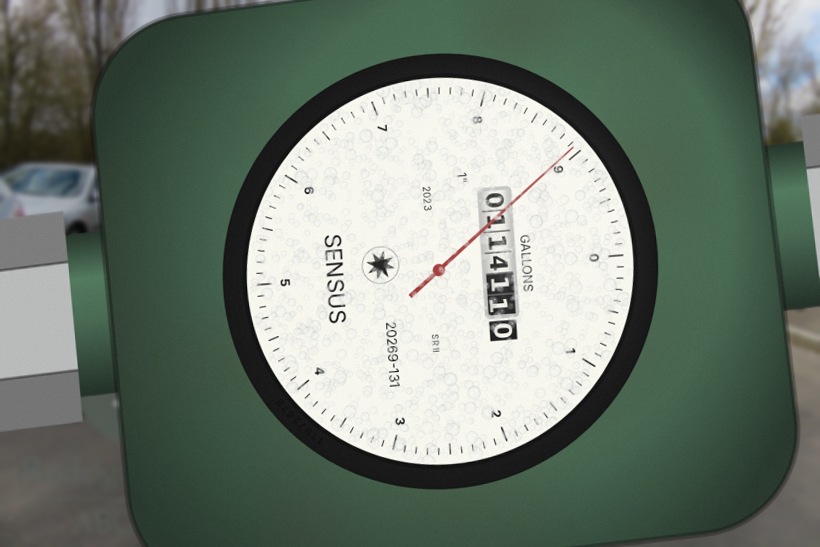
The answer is 114108.9 (gal)
